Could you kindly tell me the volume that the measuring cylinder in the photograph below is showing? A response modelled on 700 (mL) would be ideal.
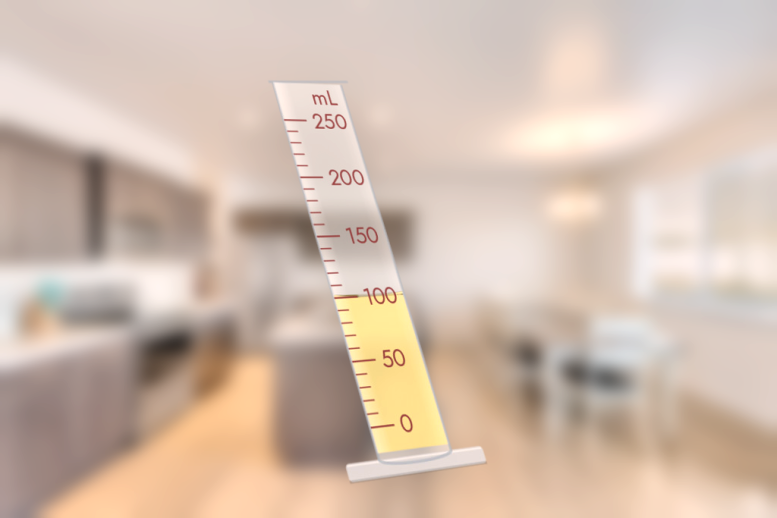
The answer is 100 (mL)
